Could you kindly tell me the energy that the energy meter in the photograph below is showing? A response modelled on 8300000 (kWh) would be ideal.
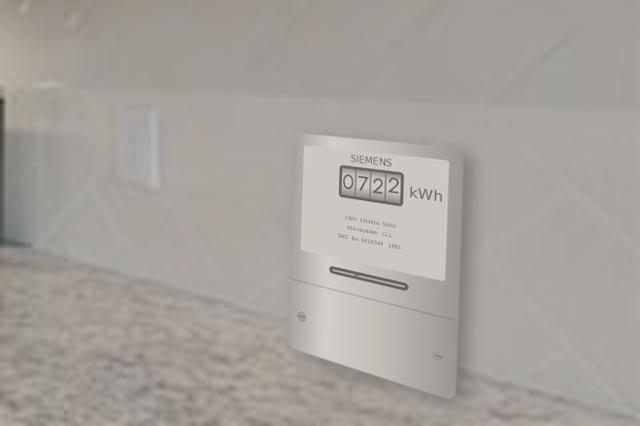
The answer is 722 (kWh)
